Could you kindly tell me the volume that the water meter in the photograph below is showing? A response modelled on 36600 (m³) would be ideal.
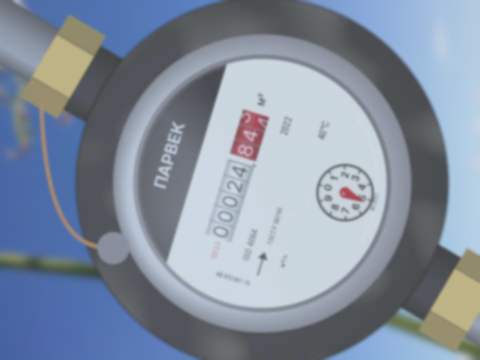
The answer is 24.8435 (m³)
